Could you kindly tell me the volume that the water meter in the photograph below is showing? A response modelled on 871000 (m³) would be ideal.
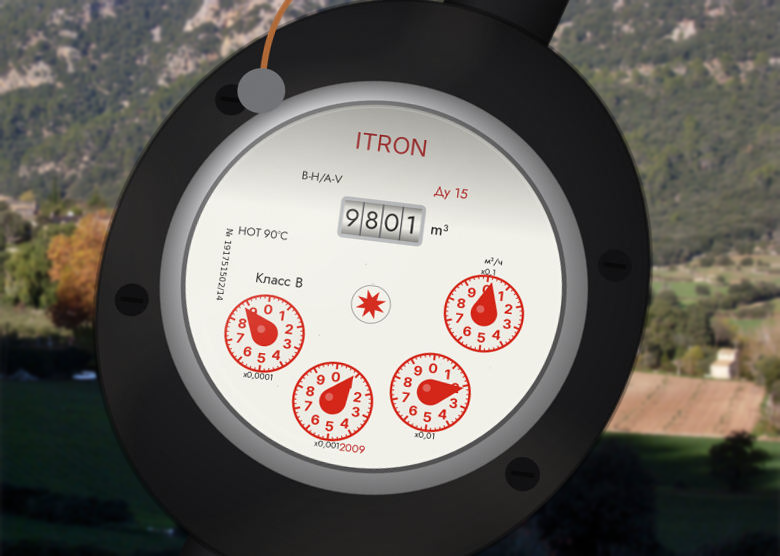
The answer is 9801.0208 (m³)
